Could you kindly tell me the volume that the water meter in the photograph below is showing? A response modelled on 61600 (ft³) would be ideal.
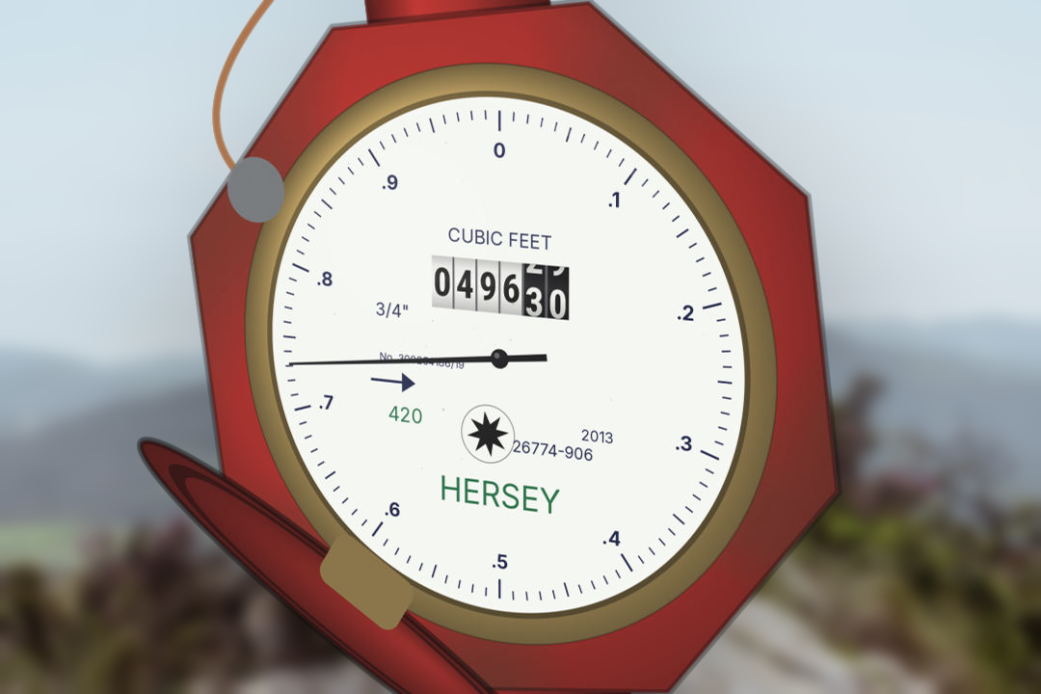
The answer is 49629.73 (ft³)
